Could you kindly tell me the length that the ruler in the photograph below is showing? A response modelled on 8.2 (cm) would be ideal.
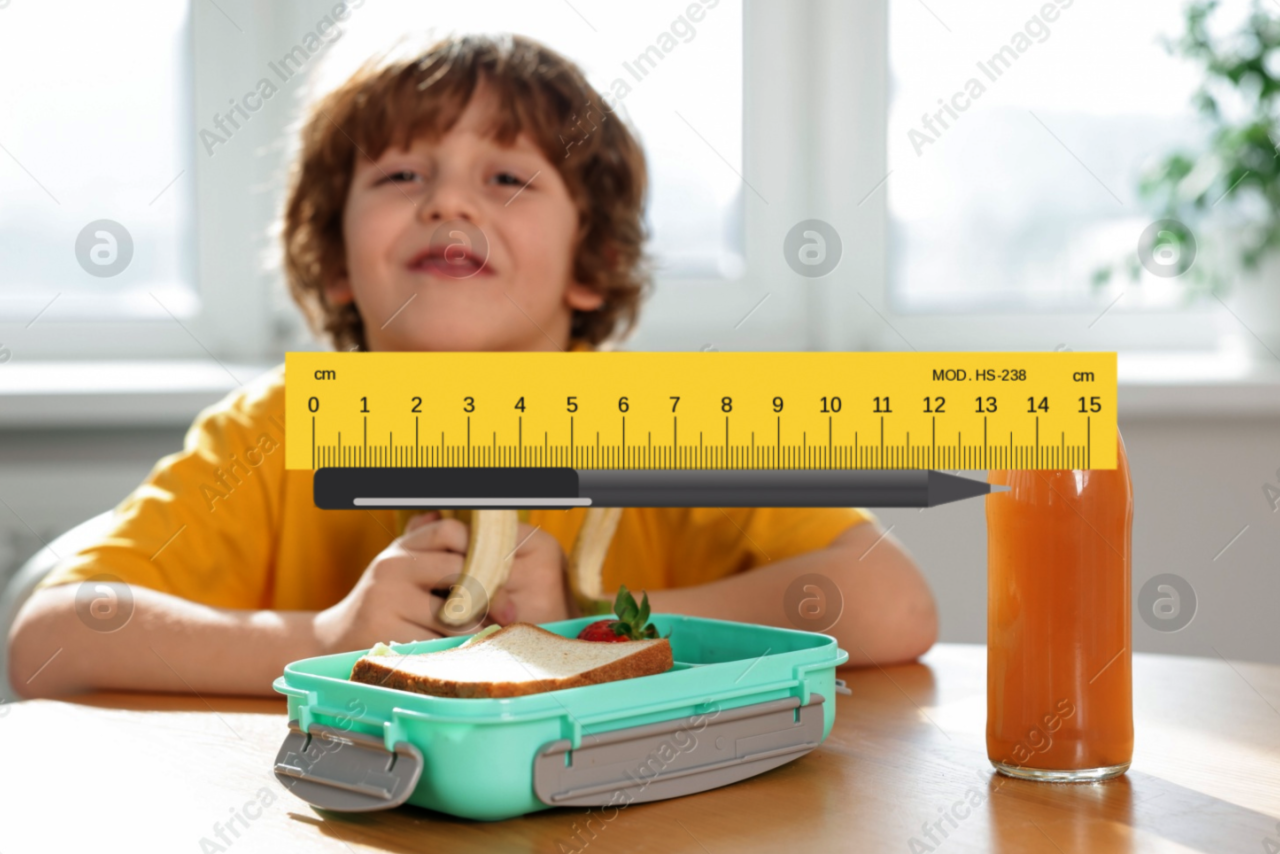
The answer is 13.5 (cm)
